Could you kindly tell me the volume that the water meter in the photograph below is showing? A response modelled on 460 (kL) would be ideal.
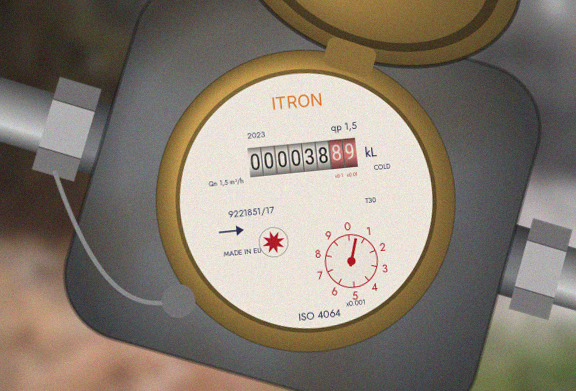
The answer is 38.890 (kL)
